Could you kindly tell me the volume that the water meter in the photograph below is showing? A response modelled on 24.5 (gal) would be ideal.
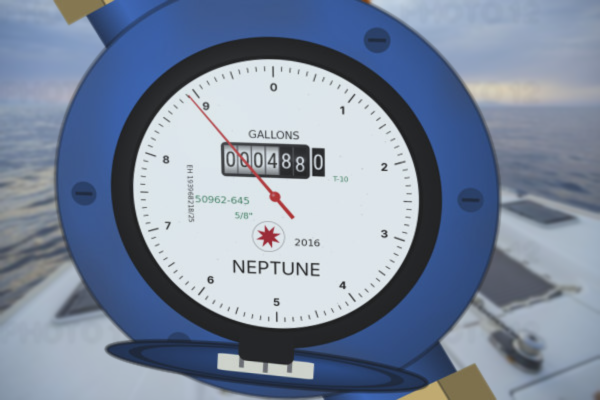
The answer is 4878.9 (gal)
